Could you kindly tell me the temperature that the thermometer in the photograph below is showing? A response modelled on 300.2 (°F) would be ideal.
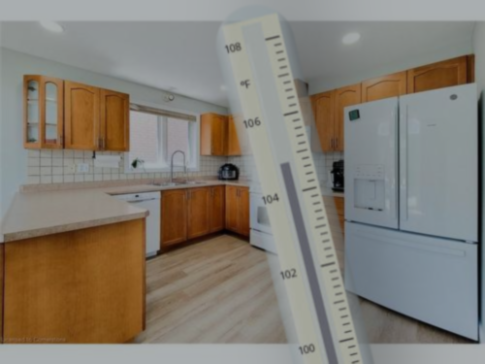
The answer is 104.8 (°F)
